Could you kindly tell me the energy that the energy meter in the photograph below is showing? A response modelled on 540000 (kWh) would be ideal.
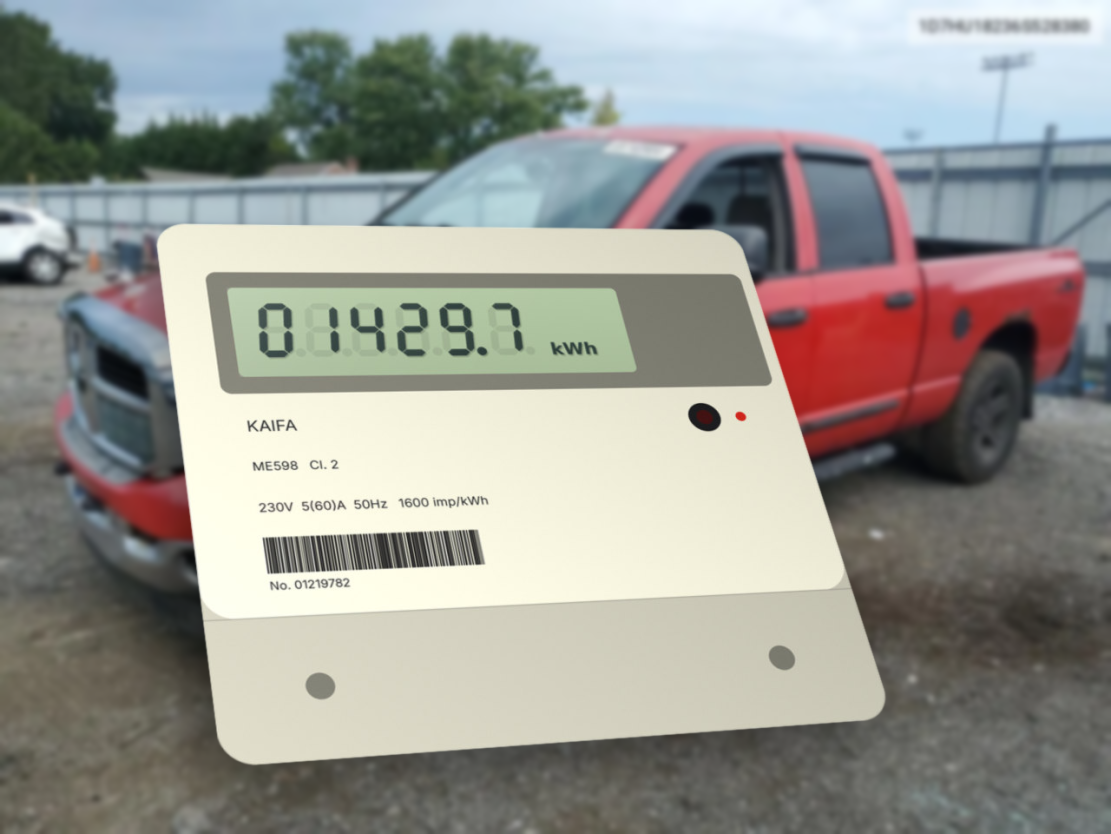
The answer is 1429.7 (kWh)
